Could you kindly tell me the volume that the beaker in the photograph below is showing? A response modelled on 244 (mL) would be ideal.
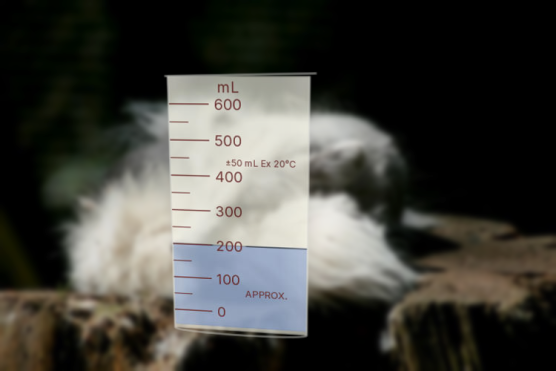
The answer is 200 (mL)
